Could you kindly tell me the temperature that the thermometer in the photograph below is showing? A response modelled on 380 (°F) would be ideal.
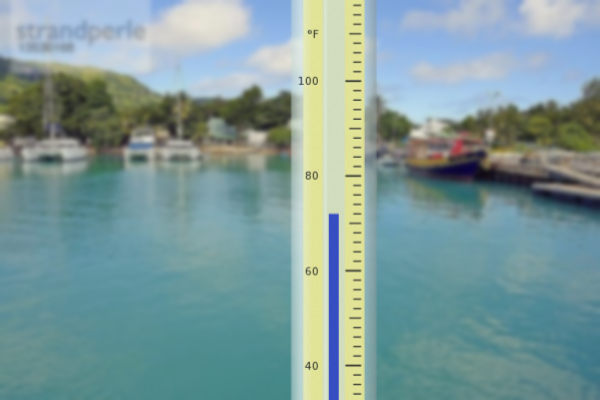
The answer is 72 (°F)
